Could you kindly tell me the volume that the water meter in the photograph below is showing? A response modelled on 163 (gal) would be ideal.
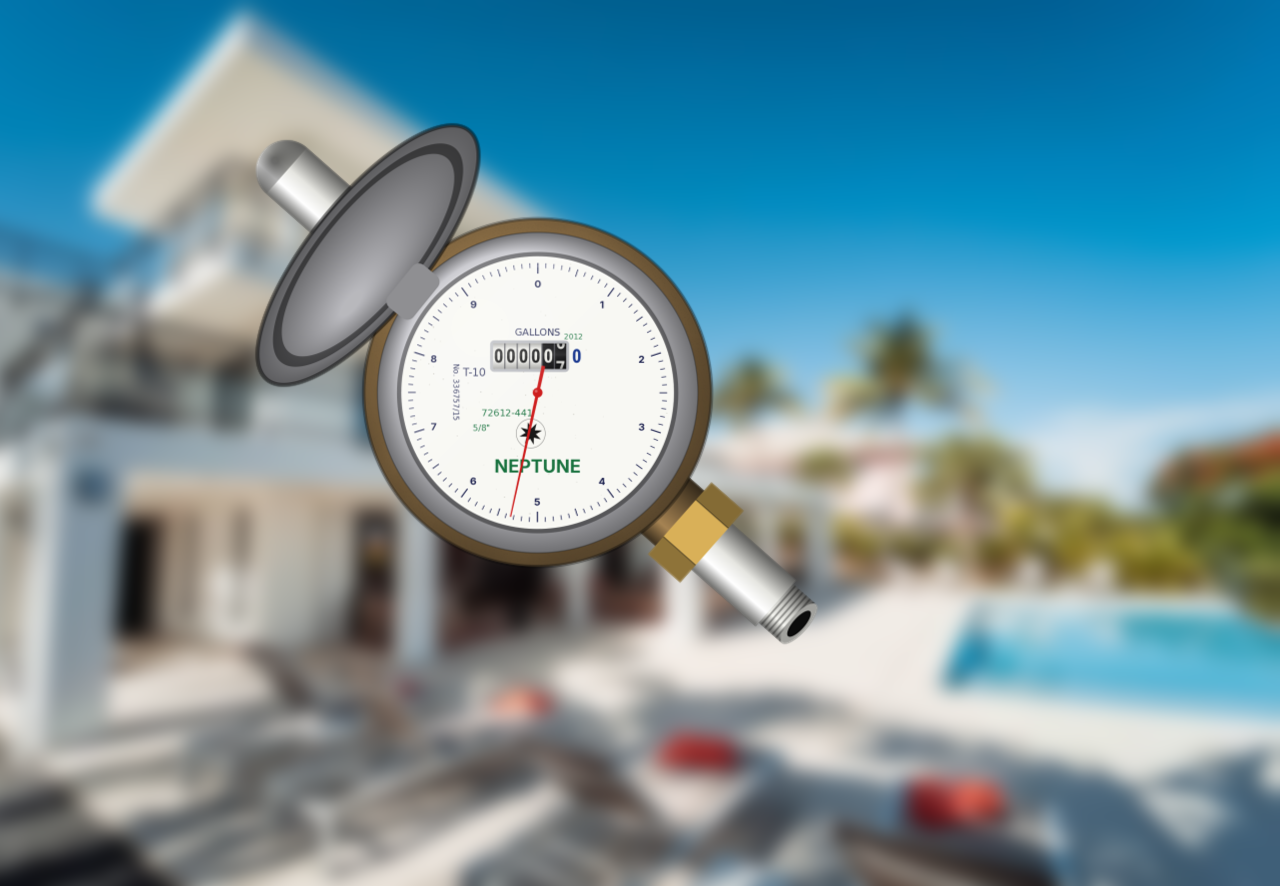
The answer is 65.3 (gal)
